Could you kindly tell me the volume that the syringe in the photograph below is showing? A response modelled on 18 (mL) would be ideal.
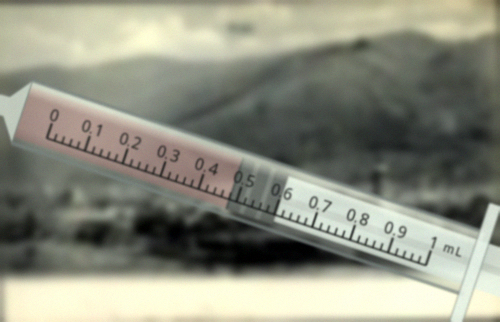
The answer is 0.48 (mL)
